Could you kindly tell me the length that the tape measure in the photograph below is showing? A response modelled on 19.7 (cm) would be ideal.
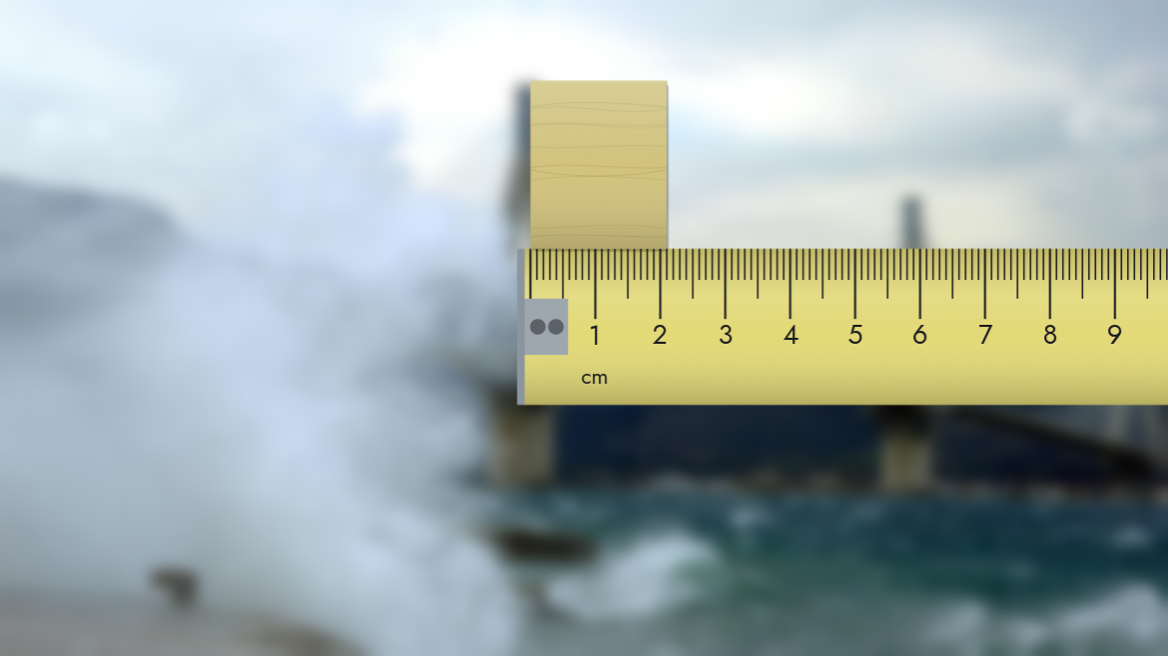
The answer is 2.1 (cm)
